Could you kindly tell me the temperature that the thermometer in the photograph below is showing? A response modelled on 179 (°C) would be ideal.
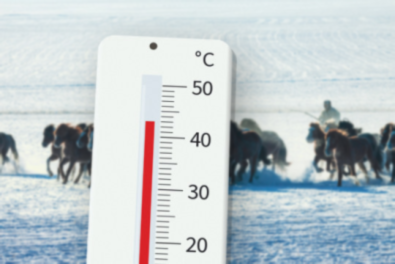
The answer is 43 (°C)
